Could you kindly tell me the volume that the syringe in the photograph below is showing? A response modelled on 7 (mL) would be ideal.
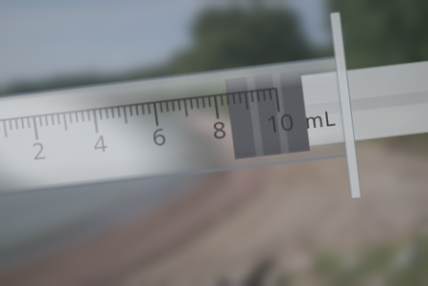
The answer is 8.4 (mL)
